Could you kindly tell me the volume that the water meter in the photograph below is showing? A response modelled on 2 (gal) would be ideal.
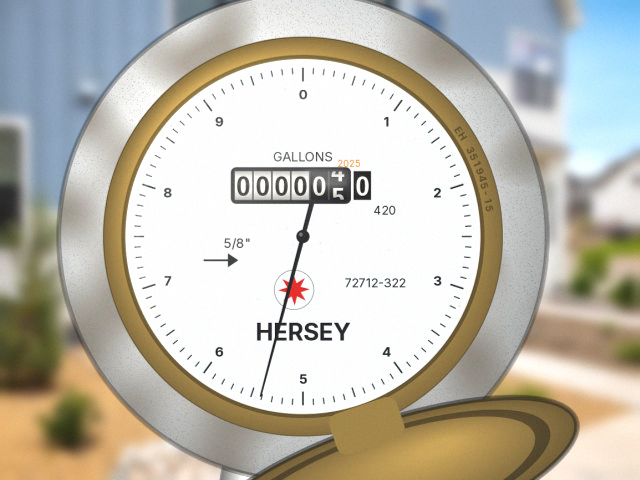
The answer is 45.4 (gal)
